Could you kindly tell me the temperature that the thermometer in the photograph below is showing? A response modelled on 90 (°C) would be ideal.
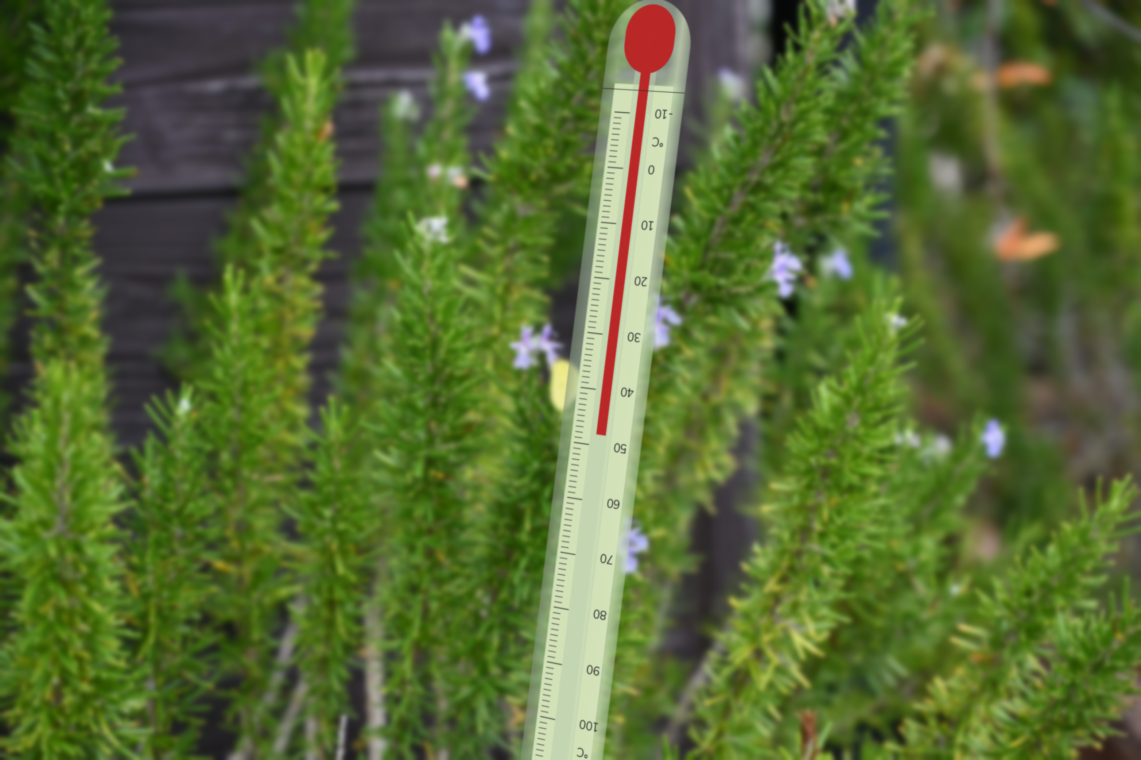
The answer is 48 (°C)
